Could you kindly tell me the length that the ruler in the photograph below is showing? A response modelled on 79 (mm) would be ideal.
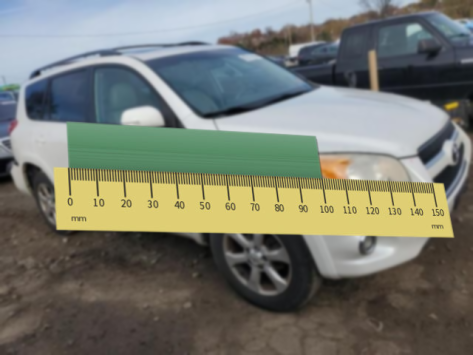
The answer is 100 (mm)
